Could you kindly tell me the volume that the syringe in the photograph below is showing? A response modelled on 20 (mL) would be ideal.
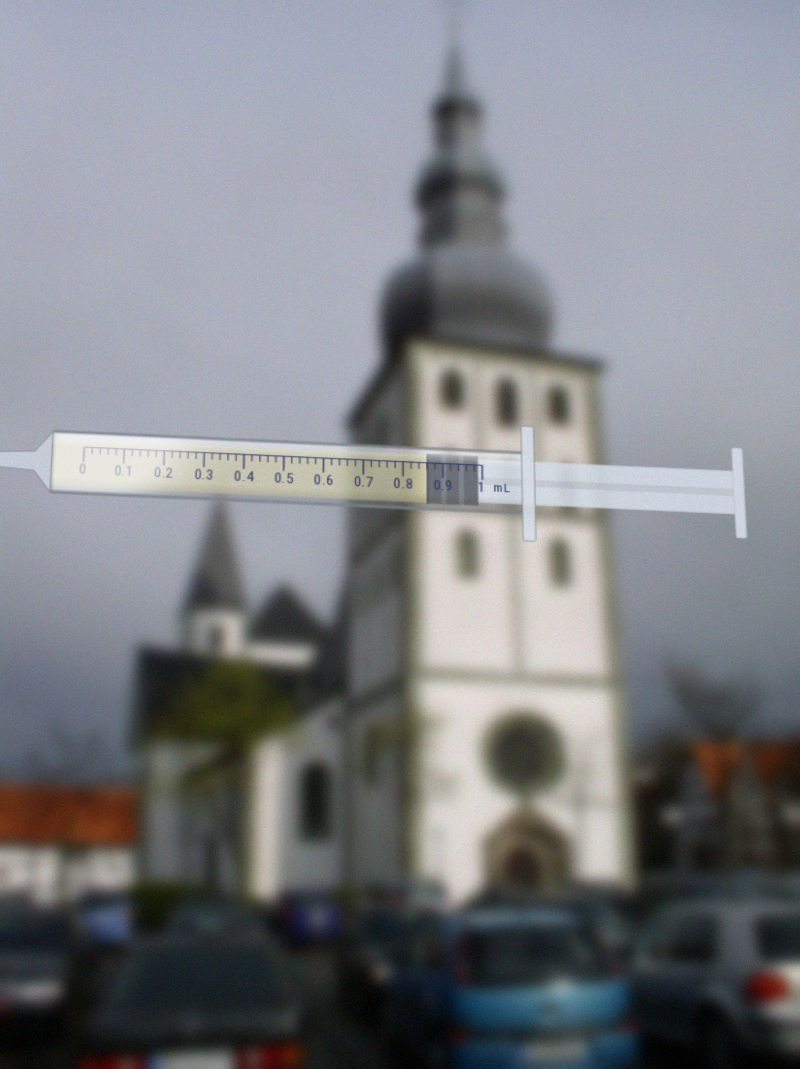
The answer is 0.86 (mL)
